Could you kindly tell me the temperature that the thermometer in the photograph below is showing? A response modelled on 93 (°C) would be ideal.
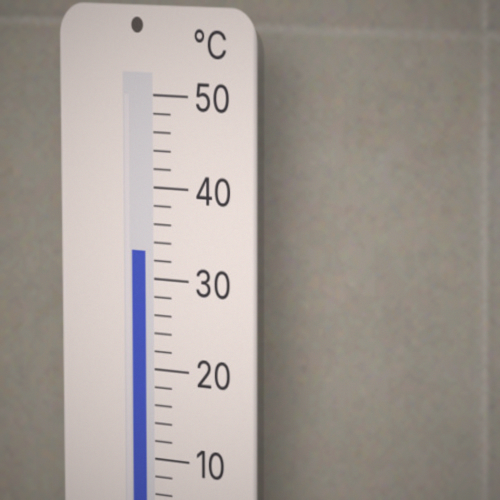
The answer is 33 (°C)
